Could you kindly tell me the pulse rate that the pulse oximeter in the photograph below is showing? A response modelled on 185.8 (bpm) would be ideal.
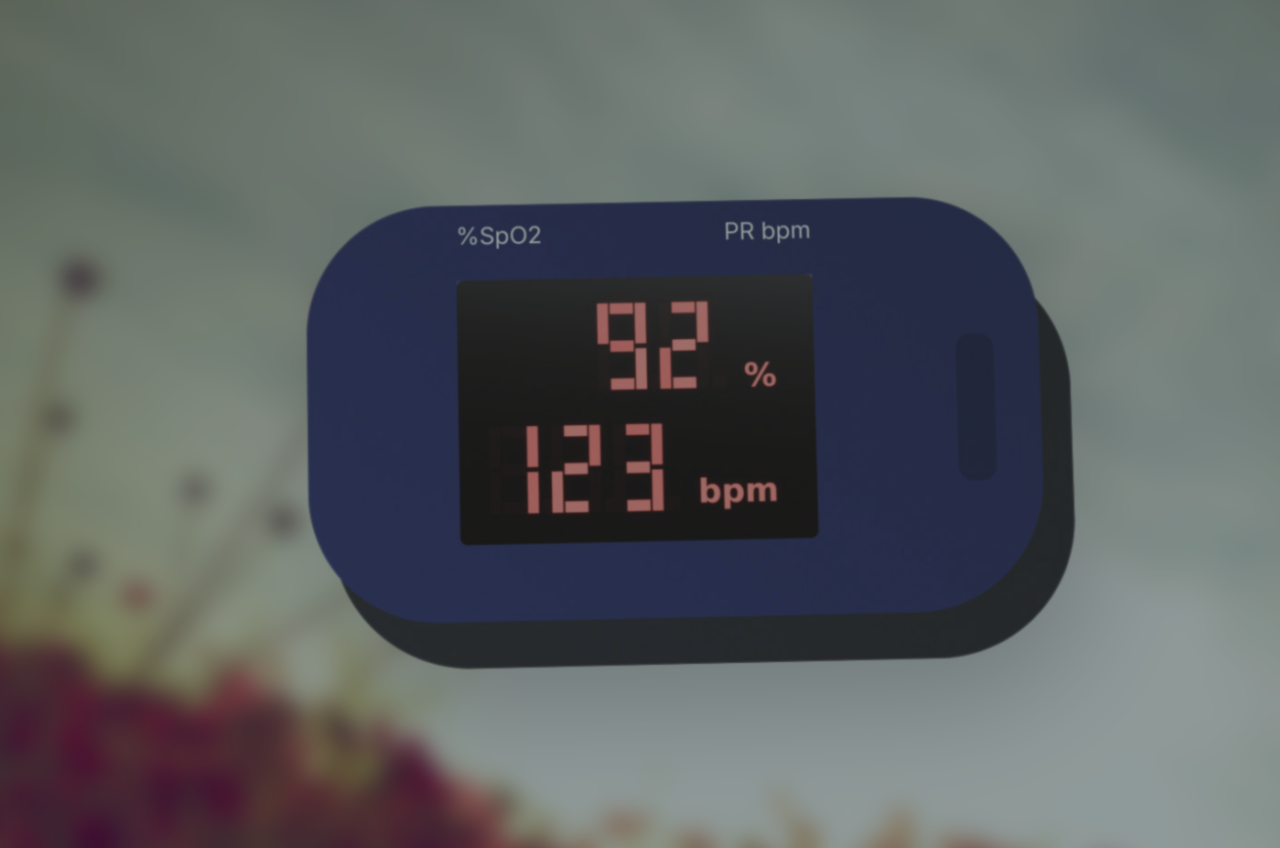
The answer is 123 (bpm)
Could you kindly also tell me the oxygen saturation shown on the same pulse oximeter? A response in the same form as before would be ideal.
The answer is 92 (%)
